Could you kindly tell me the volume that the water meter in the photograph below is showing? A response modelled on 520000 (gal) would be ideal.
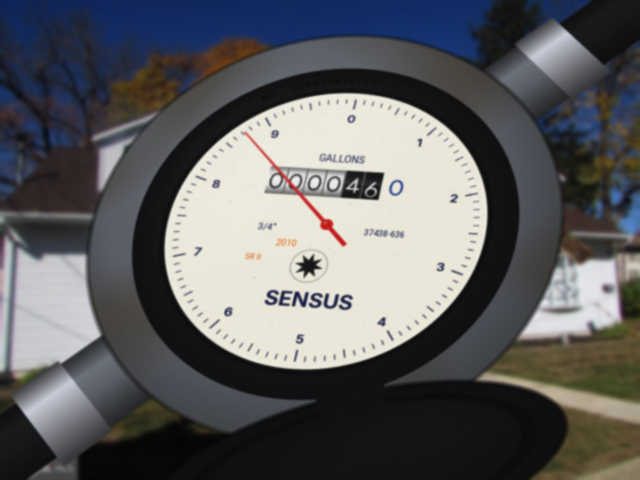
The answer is 458.7 (gal)
